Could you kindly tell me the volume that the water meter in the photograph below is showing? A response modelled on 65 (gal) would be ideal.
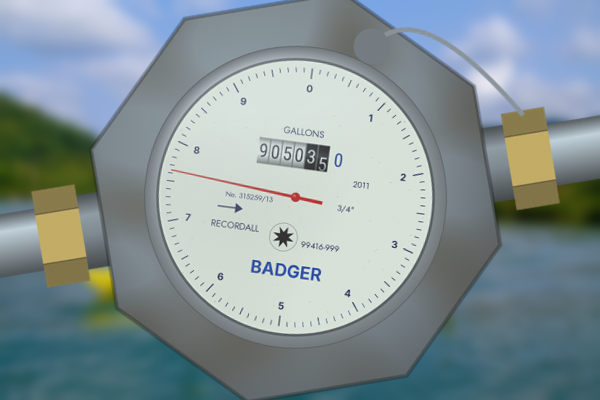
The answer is 9050347.6 (gal)
